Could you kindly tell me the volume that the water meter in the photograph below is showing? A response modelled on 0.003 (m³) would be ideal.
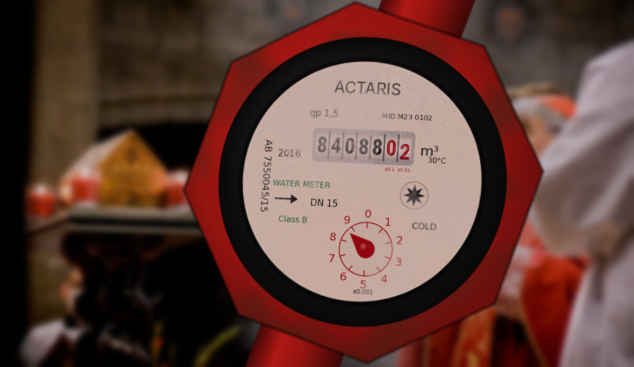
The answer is 84088.018 (m³)
